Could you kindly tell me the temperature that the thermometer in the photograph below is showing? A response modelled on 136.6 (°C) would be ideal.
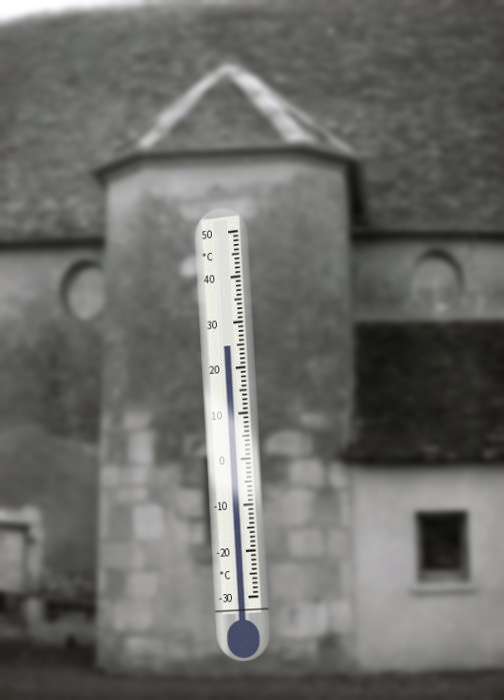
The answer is 25 (°C)
